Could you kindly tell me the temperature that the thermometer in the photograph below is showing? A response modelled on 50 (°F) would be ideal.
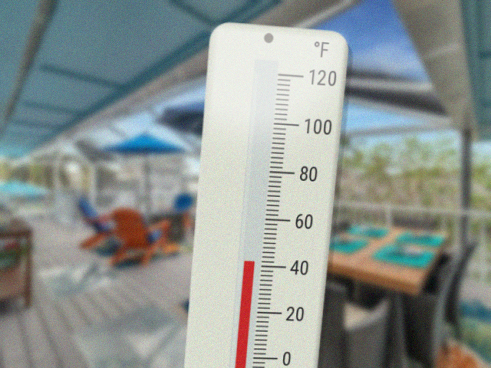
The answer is 42 (°F)
